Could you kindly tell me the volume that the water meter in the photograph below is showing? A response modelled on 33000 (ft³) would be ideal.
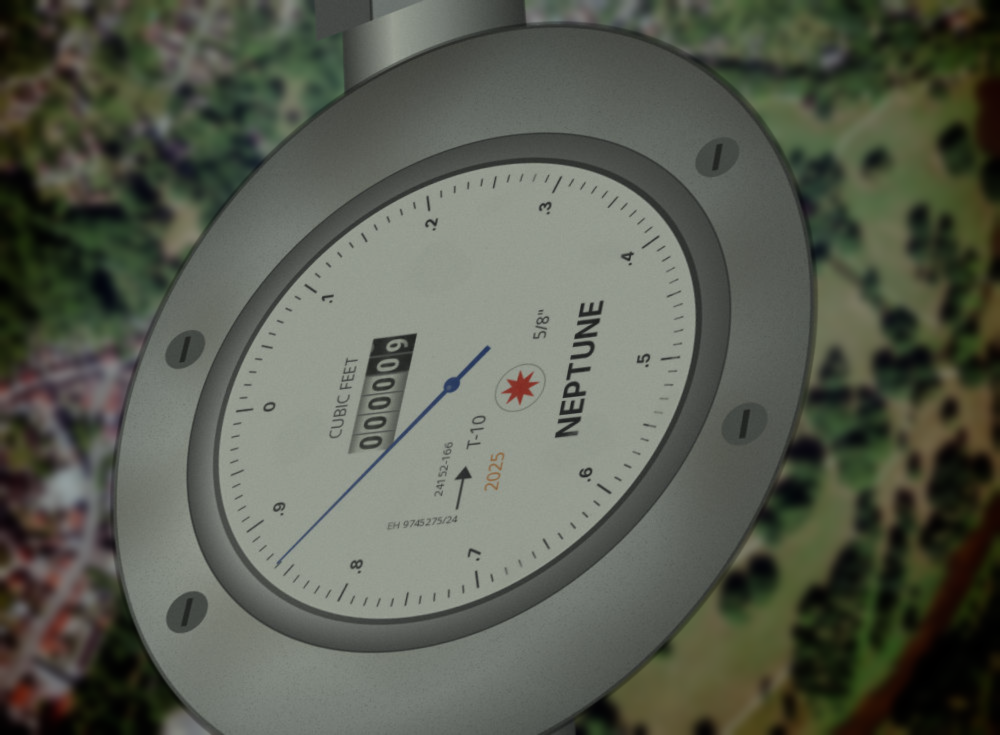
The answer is 8.86 (ft³)
